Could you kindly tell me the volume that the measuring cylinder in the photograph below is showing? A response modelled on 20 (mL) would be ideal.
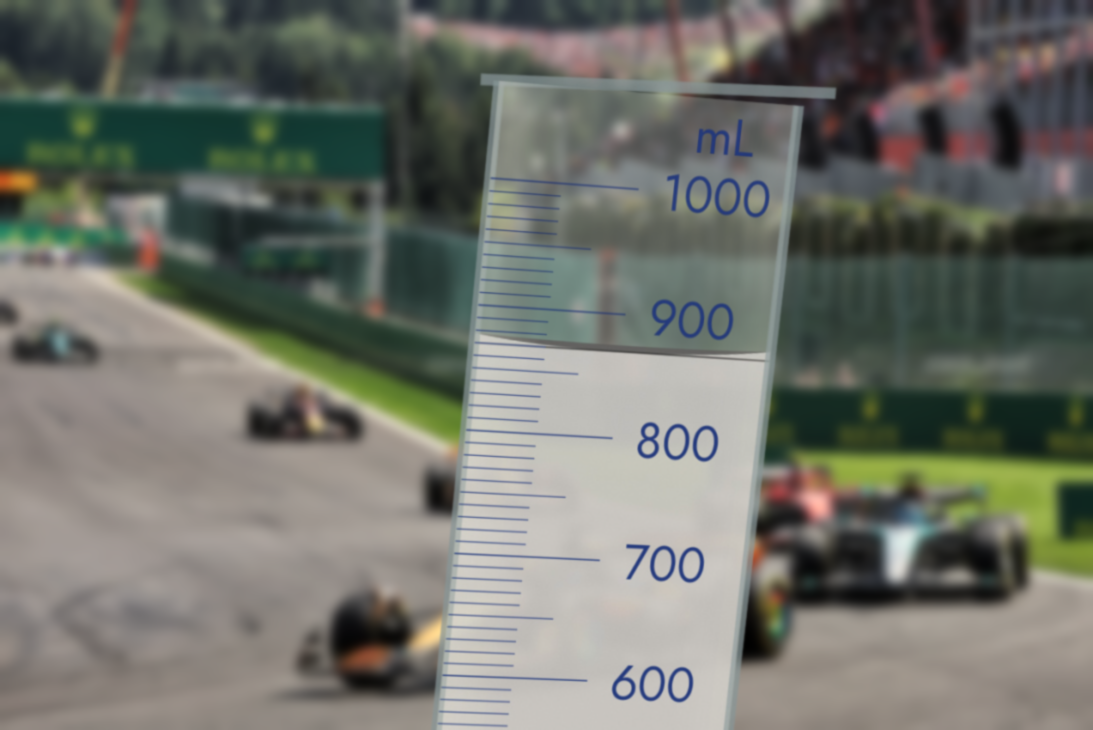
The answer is 870 (mL)
